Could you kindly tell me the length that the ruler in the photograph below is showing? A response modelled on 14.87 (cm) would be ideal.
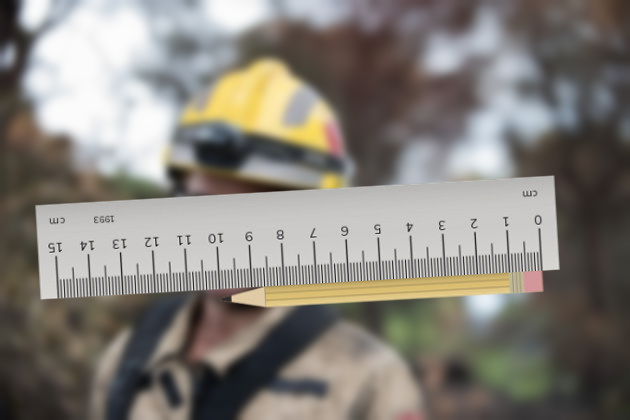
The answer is 10 (cm)
